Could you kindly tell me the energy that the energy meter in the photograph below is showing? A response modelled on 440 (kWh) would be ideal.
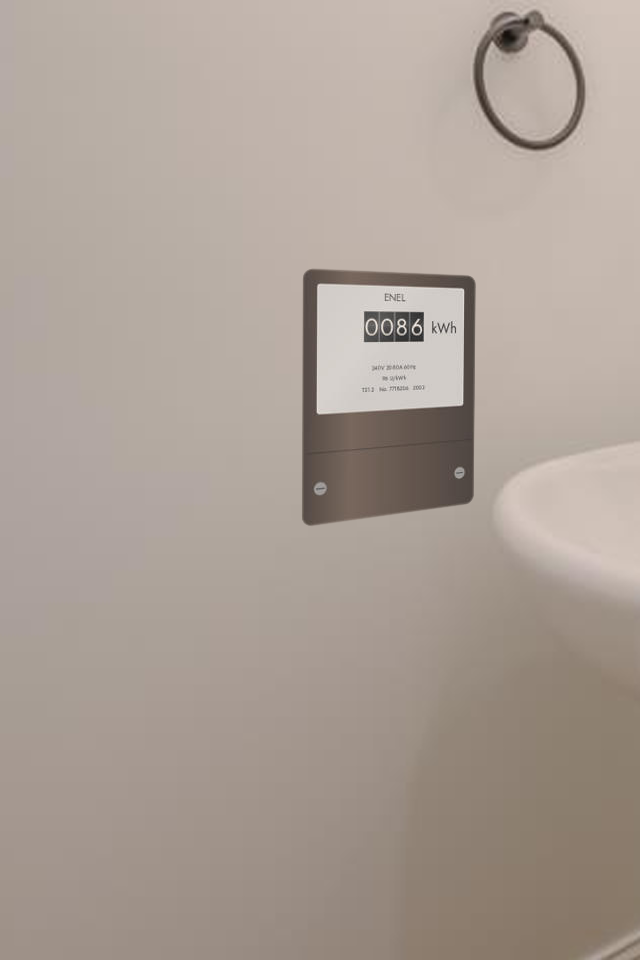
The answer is 86 (kWh)
